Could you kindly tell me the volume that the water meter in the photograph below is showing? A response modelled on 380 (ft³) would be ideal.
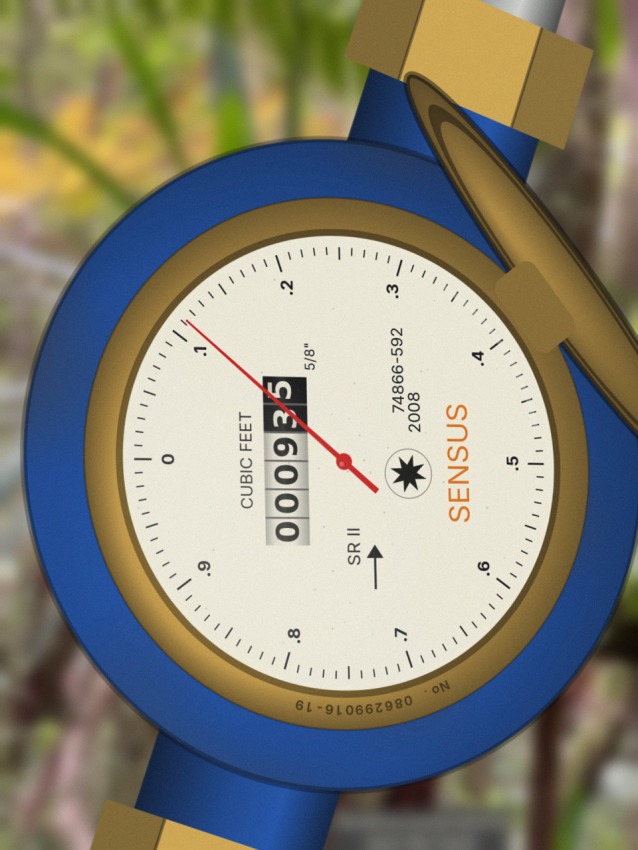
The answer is 935.11 (ft³)
